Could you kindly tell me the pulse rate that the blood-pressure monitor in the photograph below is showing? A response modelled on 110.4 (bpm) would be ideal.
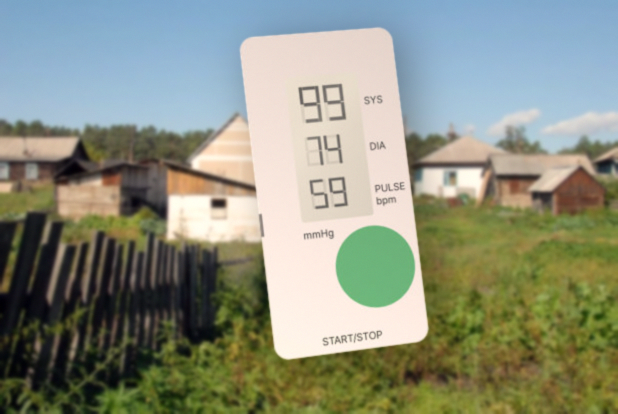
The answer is 59 (bpm)
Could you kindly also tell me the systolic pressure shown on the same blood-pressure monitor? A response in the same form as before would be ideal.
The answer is 99 (mmHg)
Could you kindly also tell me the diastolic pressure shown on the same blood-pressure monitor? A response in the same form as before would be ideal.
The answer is 74 (mmHg)
